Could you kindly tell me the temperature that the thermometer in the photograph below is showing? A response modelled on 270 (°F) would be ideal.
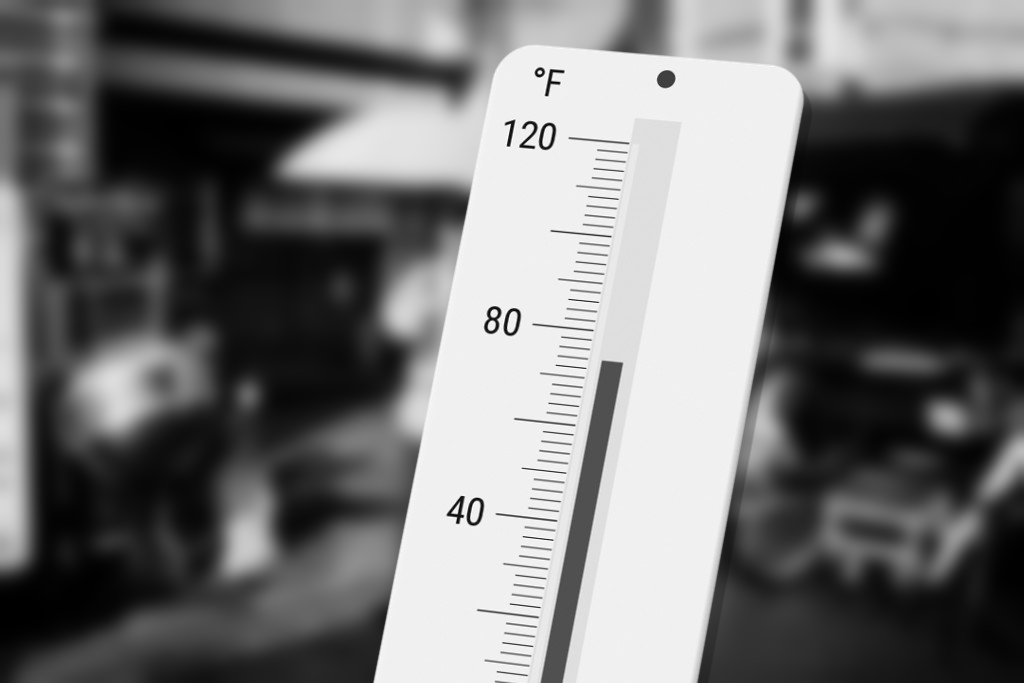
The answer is 74 (°F)
